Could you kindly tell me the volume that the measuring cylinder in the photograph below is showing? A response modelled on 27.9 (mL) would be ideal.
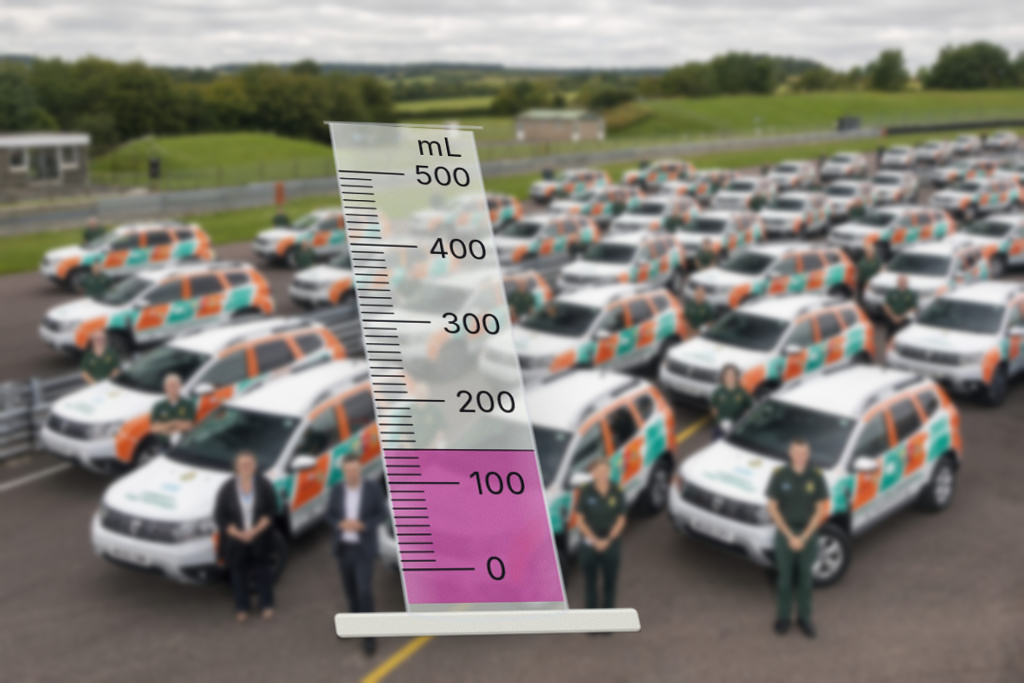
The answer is 140 (mL)
